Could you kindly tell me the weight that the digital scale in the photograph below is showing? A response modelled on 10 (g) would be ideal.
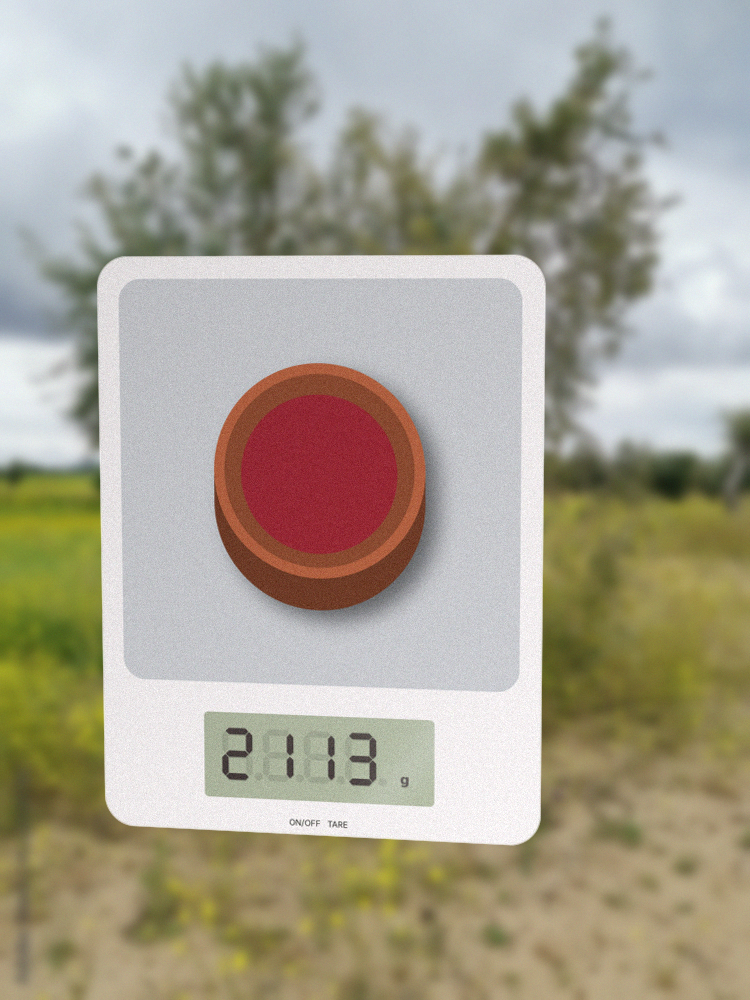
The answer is 2113 (g)
